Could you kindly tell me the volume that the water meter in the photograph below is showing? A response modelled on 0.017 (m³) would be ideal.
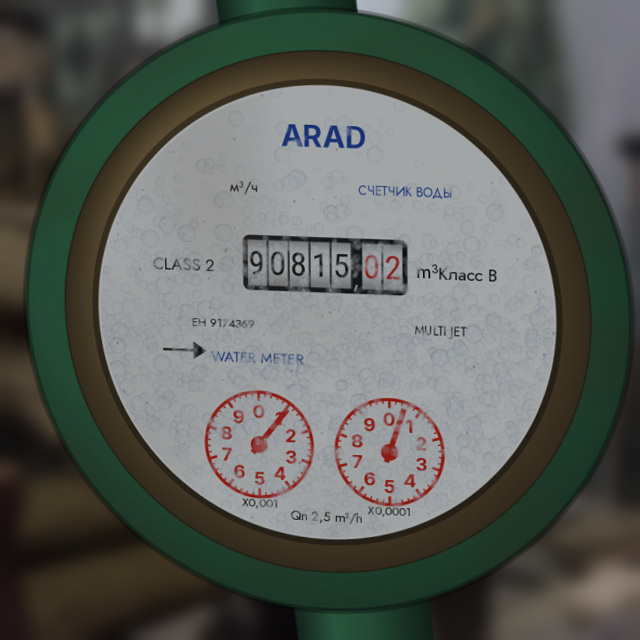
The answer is 90815.0210 (m³)
